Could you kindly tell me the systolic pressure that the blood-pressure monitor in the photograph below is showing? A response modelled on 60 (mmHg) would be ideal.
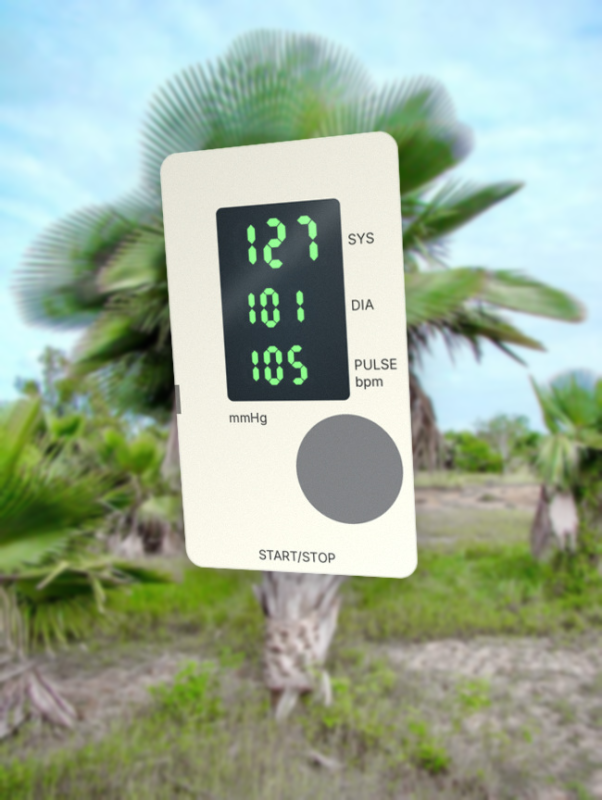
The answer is 127 (mmHg)
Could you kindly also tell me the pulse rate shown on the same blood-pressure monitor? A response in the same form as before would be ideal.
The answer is 105 (bpm)
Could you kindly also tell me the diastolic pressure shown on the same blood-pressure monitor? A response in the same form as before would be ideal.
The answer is 101 (mmHg)
